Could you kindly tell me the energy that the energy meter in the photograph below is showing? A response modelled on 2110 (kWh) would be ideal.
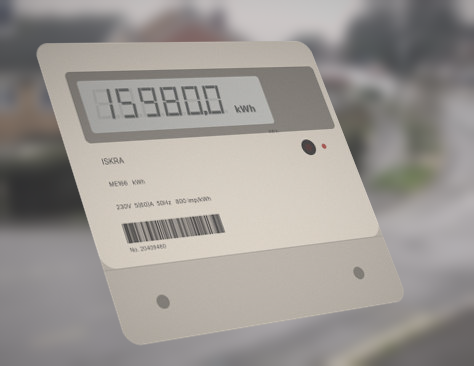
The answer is 15980.0 (kWh)
